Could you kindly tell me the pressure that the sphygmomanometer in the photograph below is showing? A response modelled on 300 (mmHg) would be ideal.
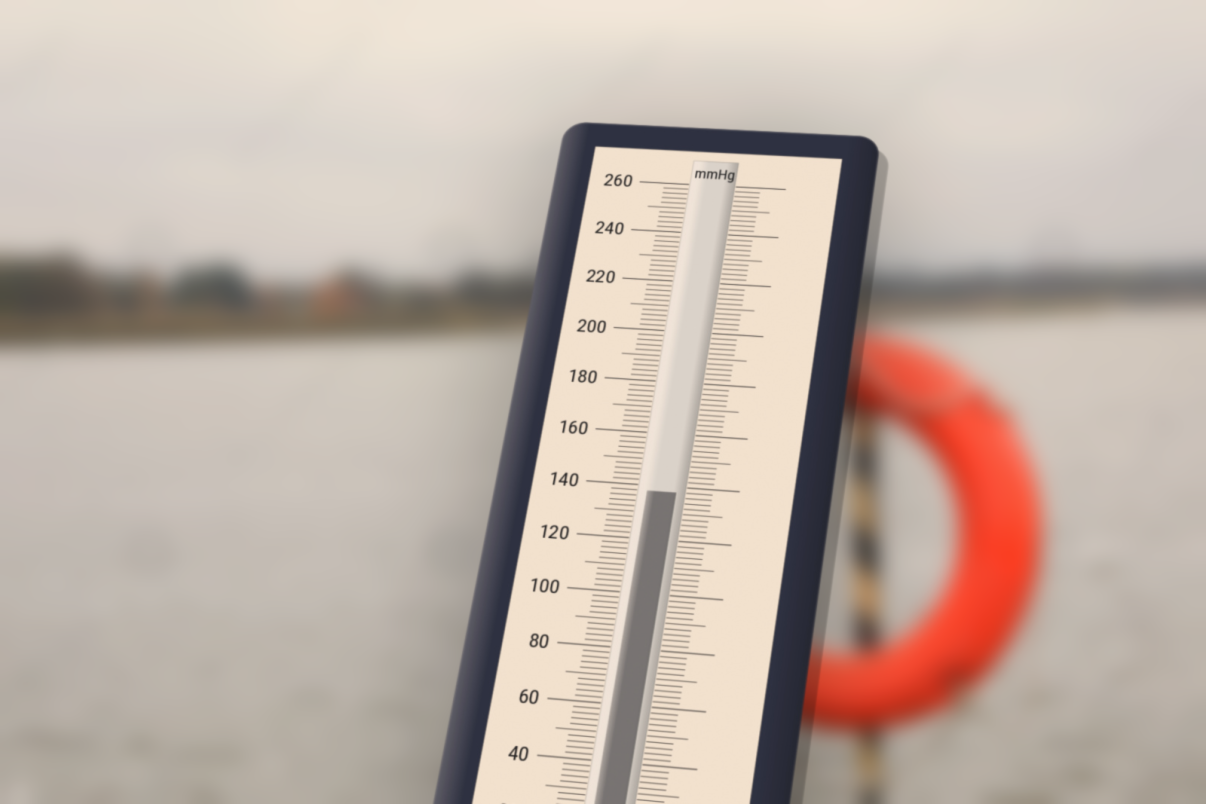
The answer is 138 (mmHg)
